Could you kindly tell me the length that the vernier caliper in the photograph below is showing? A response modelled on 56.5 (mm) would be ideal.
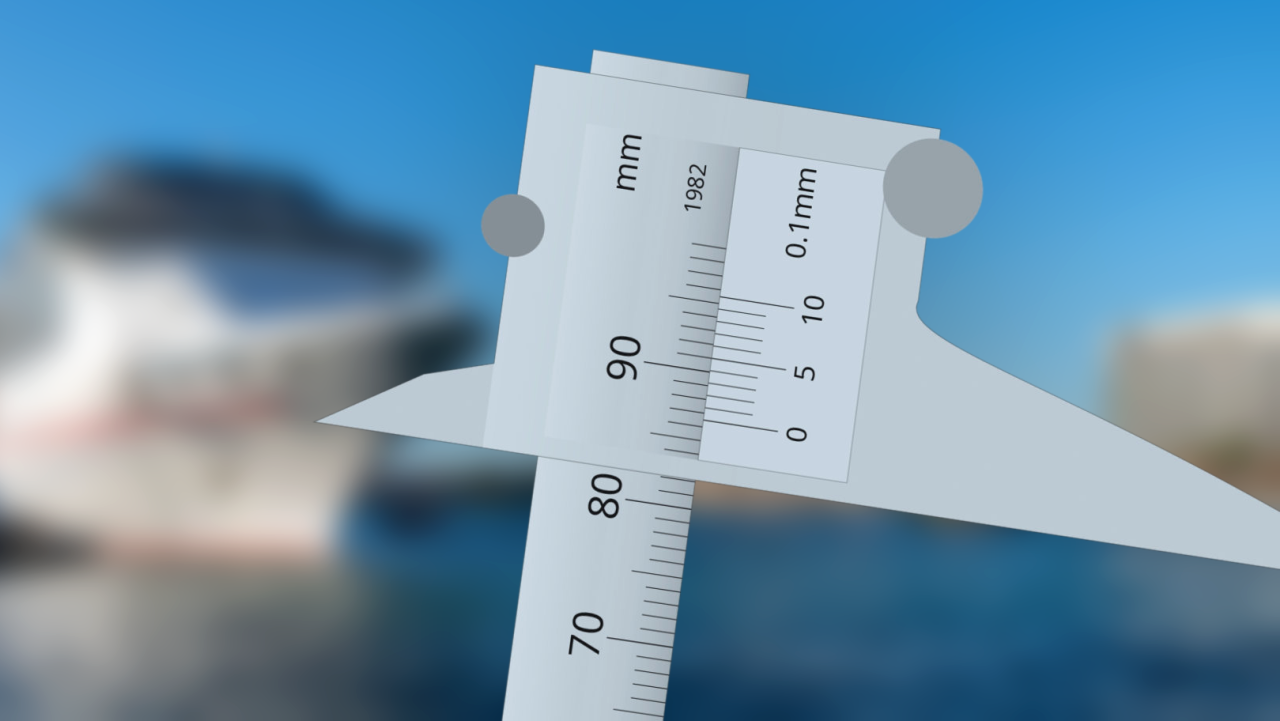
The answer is 86.5 (mm)
